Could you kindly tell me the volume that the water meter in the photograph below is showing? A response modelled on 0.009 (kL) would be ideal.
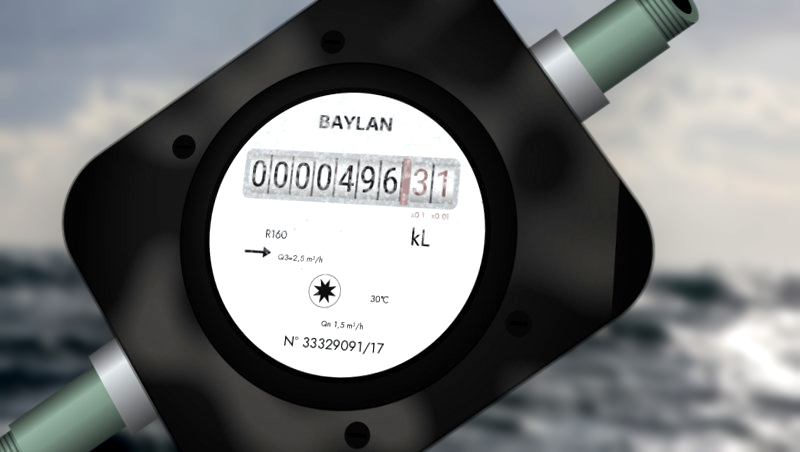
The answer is 496.31 (kL)
